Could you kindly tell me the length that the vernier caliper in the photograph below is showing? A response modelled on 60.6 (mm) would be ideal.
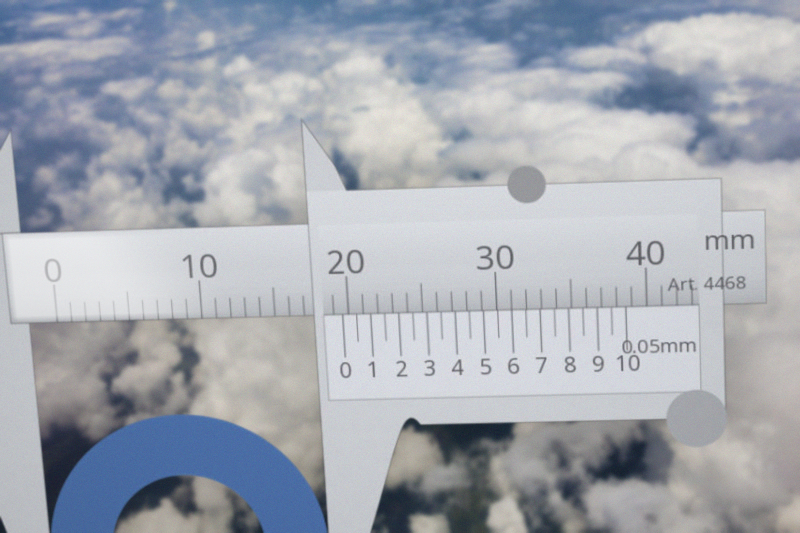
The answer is 19.6 (mm)
